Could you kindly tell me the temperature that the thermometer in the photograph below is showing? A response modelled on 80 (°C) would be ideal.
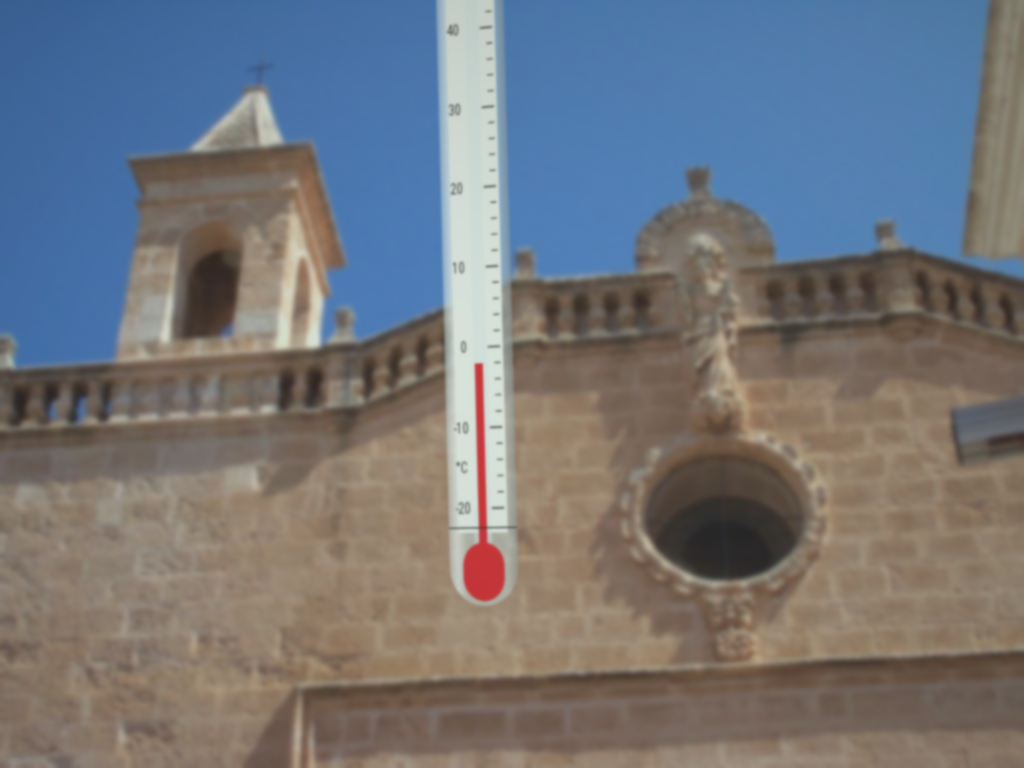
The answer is -2 (°C)
